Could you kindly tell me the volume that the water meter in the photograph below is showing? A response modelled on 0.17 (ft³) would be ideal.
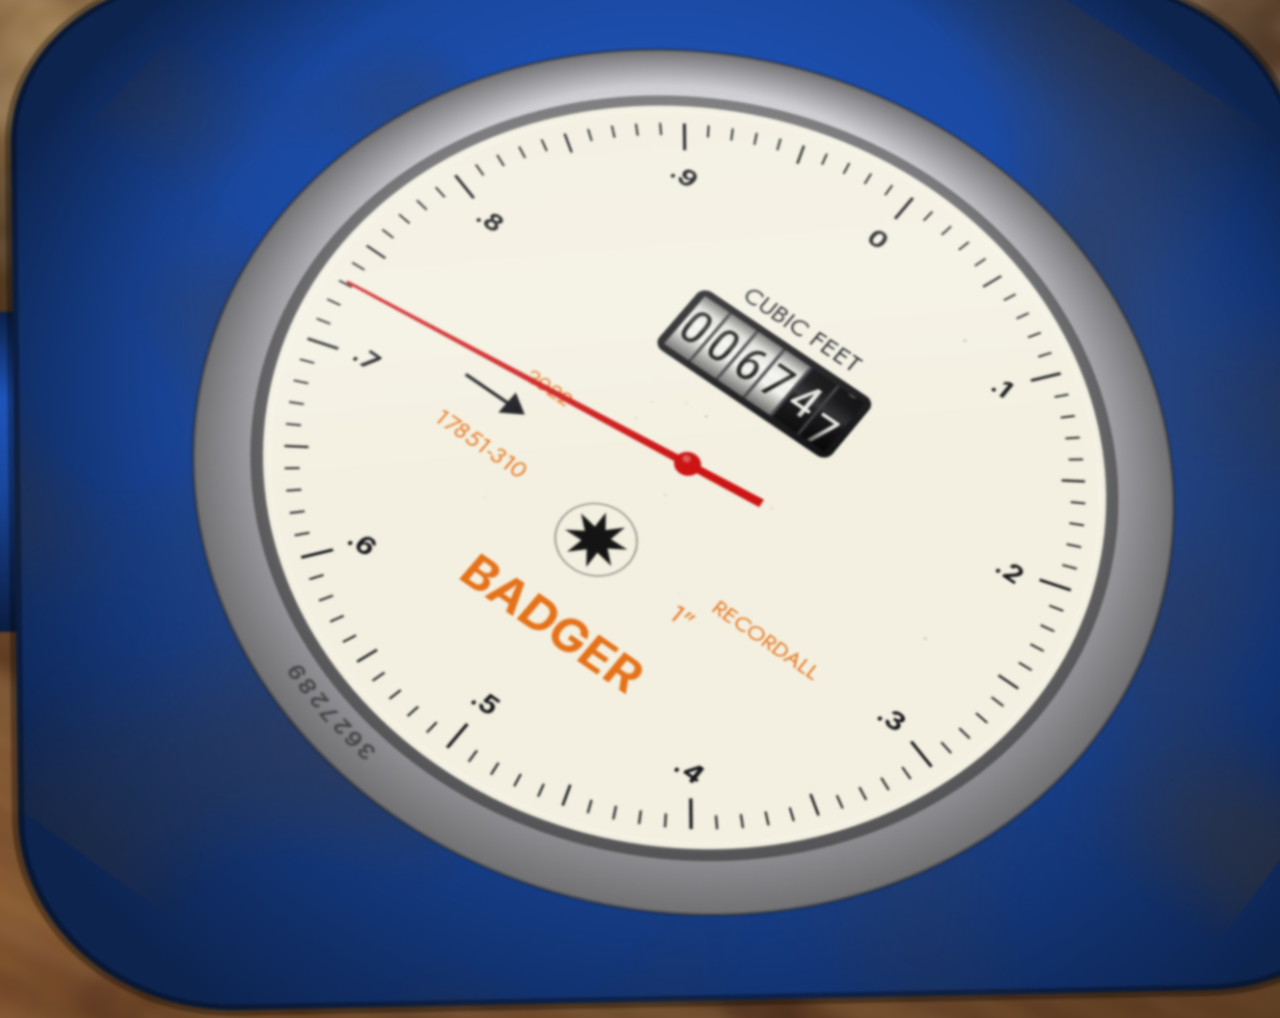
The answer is 6746.73 (ft³)
